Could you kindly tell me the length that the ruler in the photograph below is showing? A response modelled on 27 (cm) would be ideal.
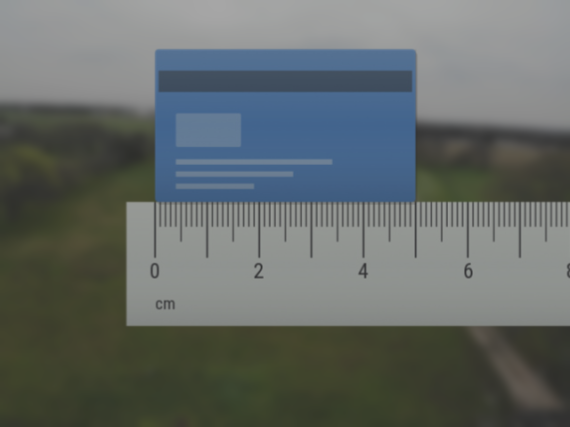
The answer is 5 (cm)
